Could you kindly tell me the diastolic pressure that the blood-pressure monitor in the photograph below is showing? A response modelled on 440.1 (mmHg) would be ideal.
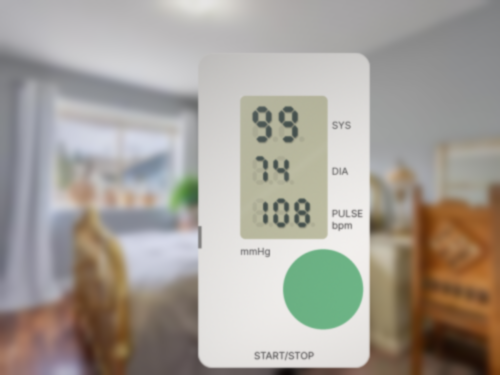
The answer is 74 (mmHg)
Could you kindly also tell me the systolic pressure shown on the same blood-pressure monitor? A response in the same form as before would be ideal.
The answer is 99 (mmHg)
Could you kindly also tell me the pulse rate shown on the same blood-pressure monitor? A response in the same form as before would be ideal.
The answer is 108 (bpm)
